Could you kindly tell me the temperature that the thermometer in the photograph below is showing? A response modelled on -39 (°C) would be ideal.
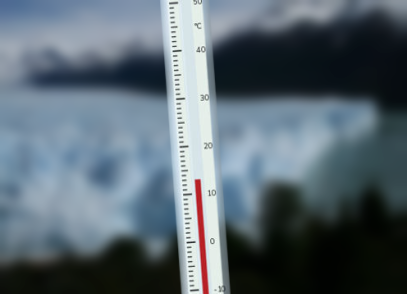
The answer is 13 (°C)
